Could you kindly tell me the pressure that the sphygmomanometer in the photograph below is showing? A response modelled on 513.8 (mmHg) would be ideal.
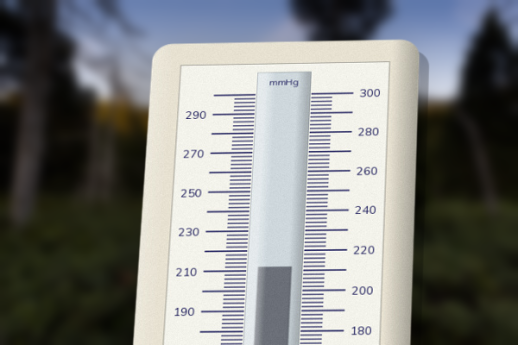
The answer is 212 (mmHg)
